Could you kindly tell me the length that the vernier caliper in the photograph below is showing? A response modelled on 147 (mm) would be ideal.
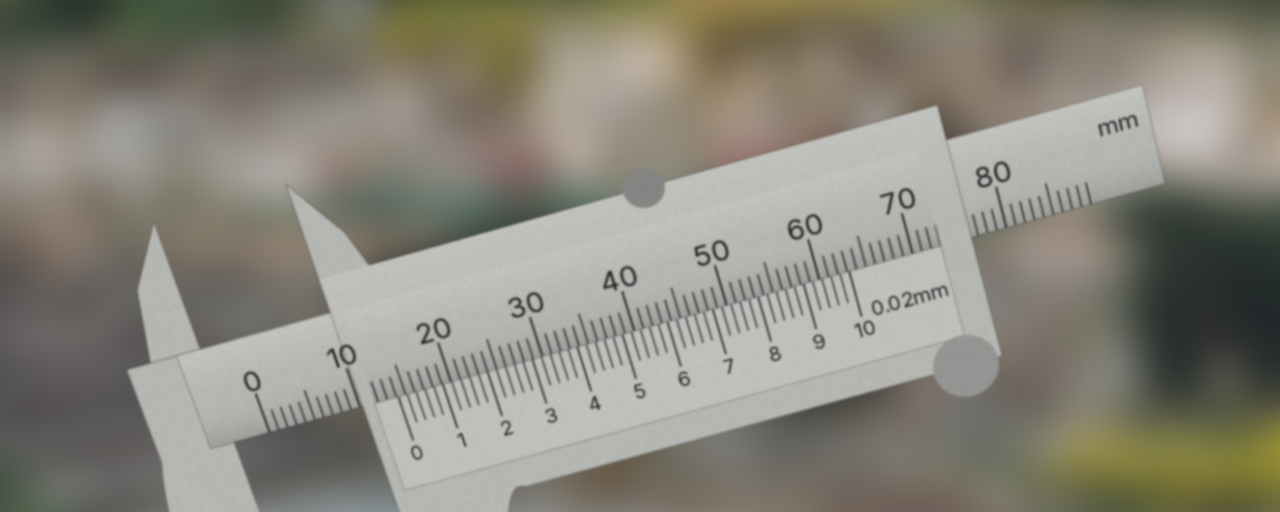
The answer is 14.2 (mm)
